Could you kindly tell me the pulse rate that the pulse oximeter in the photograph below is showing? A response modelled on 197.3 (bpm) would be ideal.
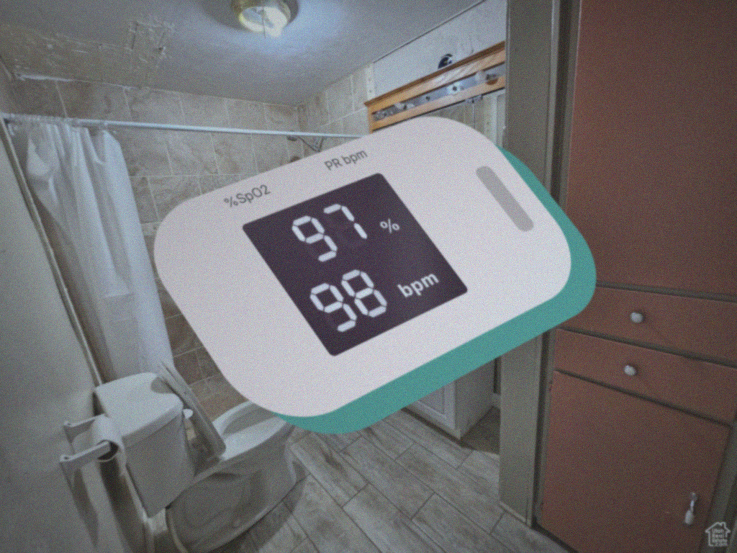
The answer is 98 (bpm)
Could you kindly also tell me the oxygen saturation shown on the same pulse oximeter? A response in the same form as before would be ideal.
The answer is 97 (%)
